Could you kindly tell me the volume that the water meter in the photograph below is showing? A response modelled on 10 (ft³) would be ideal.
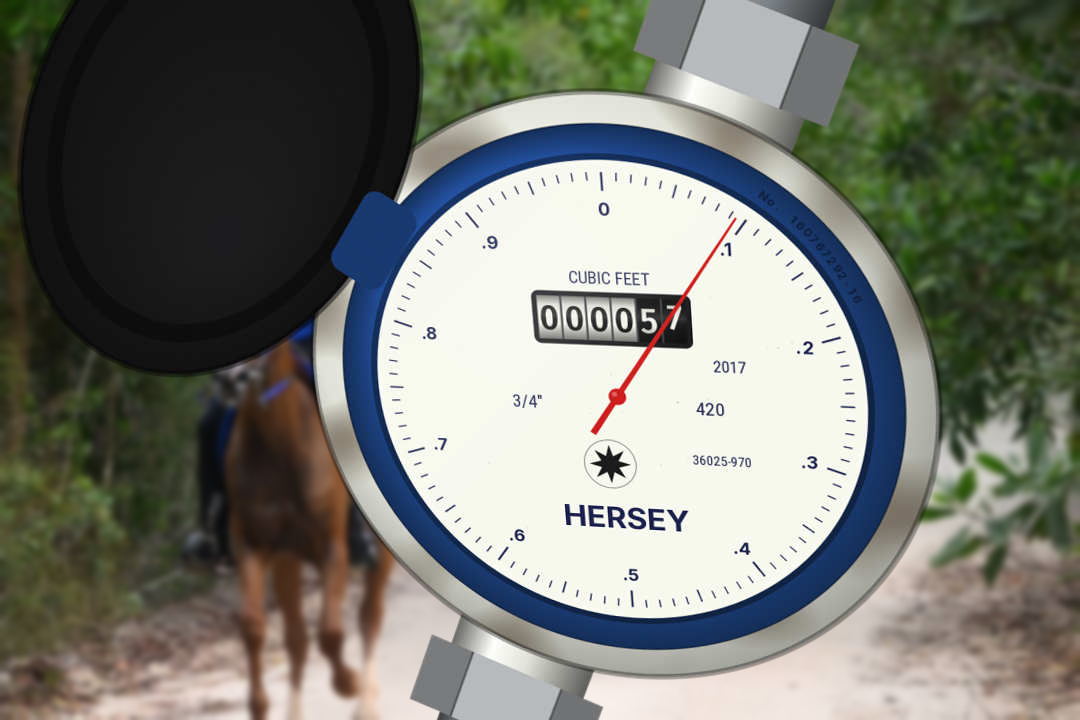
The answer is 57.09 (ft³)
